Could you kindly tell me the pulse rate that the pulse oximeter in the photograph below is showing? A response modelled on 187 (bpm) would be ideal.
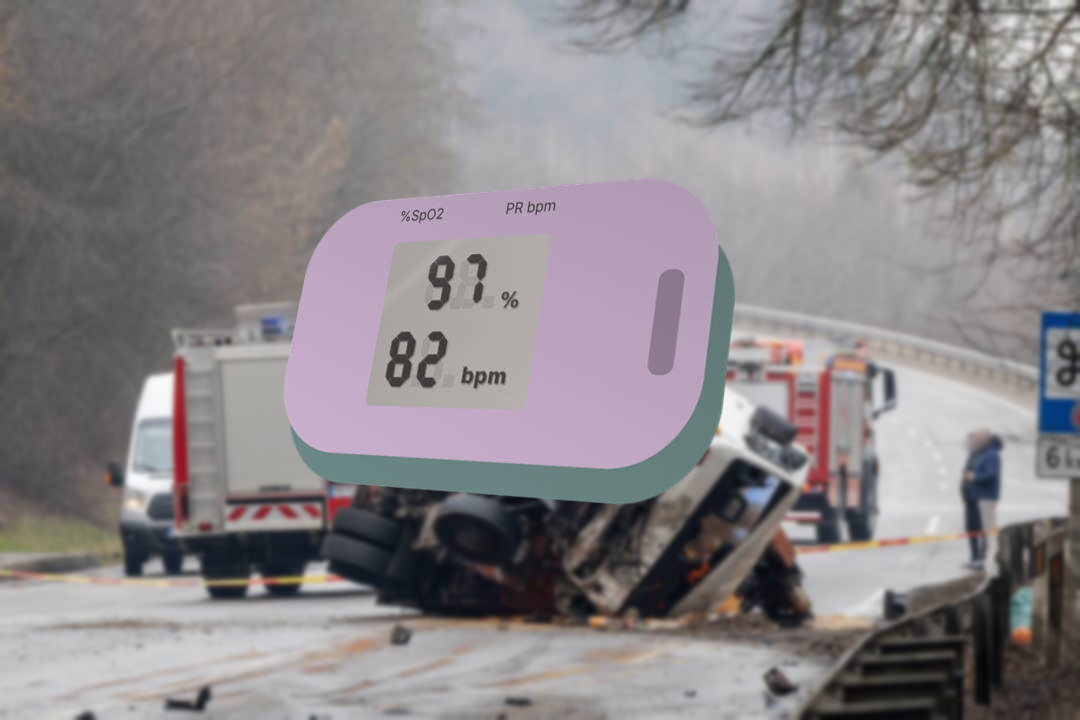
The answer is 82 (bpm)
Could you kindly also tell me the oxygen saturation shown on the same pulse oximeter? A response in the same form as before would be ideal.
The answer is 97 (%)
